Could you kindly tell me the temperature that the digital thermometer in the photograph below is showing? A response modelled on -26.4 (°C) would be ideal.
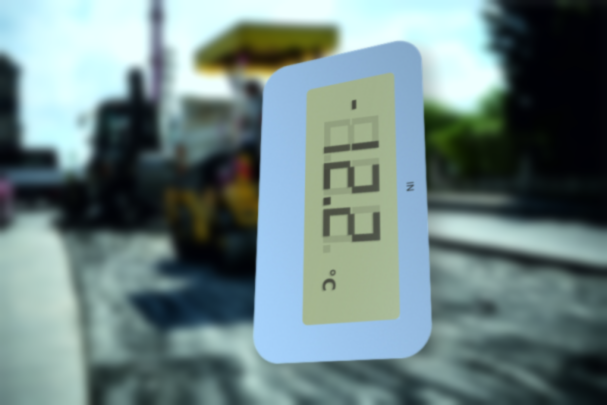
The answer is -12.2 (°C)
